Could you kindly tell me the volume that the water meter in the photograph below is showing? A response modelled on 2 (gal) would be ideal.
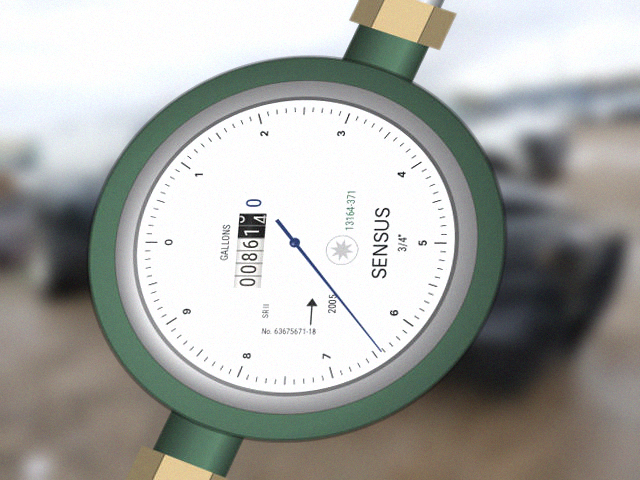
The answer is 86136.4 (gal)
